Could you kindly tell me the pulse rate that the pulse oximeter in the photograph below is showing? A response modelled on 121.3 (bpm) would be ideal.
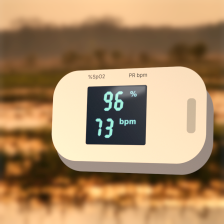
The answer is 73 (bpm)
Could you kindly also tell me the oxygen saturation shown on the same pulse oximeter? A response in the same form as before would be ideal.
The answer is 96 (%)
